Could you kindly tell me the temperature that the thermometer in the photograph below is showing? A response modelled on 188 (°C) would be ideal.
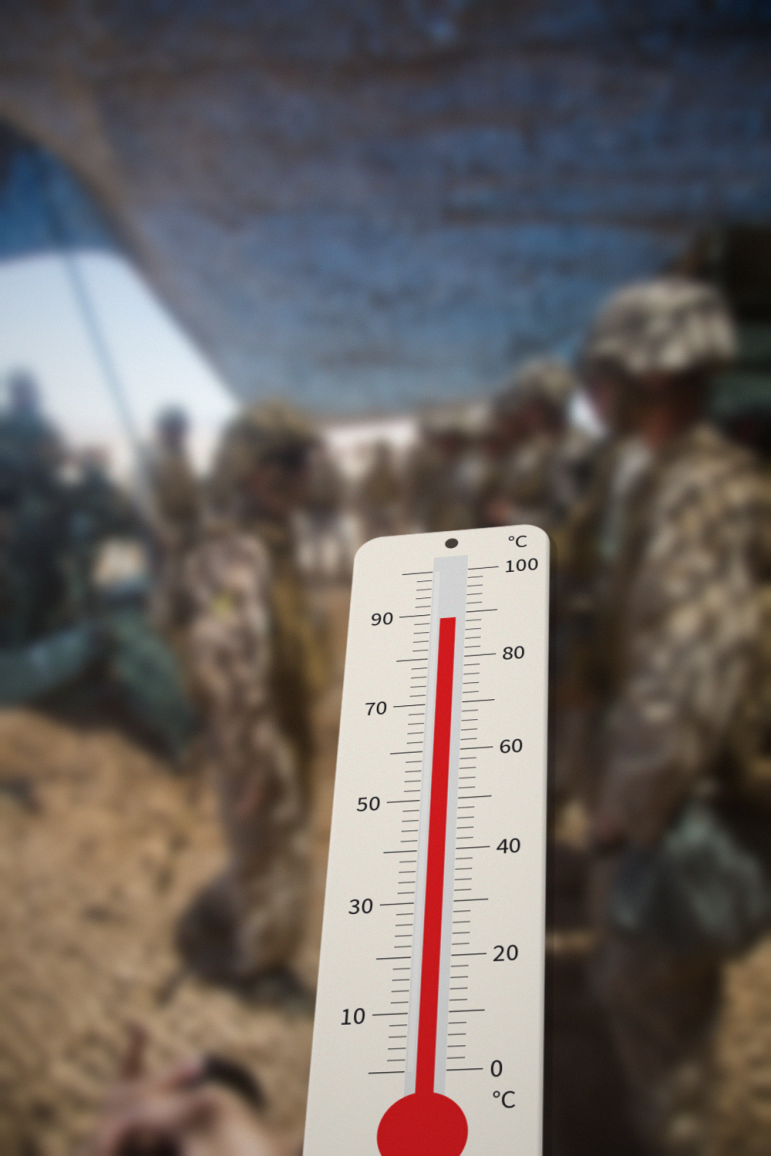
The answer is 89 (°C)
